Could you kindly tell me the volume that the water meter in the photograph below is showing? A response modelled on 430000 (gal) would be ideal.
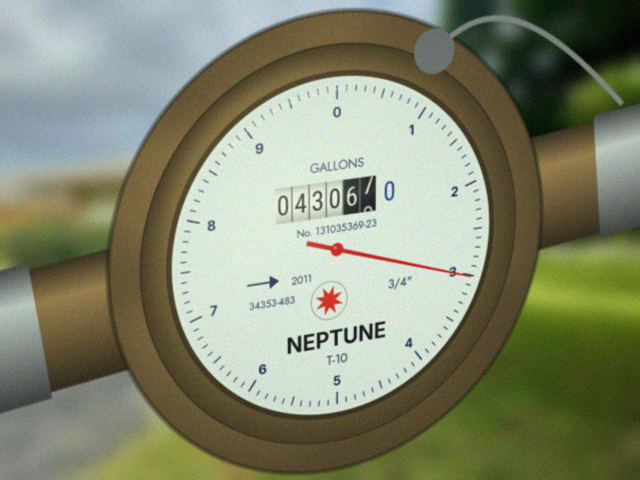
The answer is 430673.0 (gal)
